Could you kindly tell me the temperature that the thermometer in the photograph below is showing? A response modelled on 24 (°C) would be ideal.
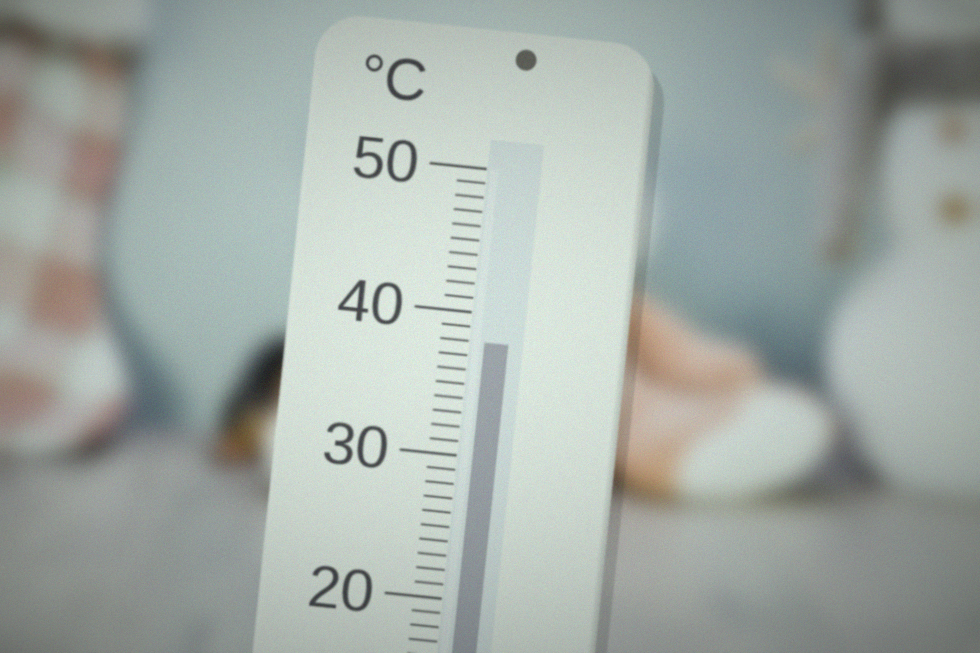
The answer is 38 (°C)
